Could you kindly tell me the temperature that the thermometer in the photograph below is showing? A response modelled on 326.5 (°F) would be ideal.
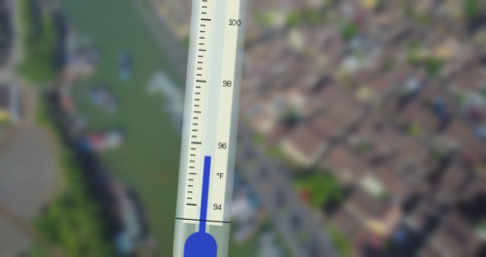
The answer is 95.6 (°F)
